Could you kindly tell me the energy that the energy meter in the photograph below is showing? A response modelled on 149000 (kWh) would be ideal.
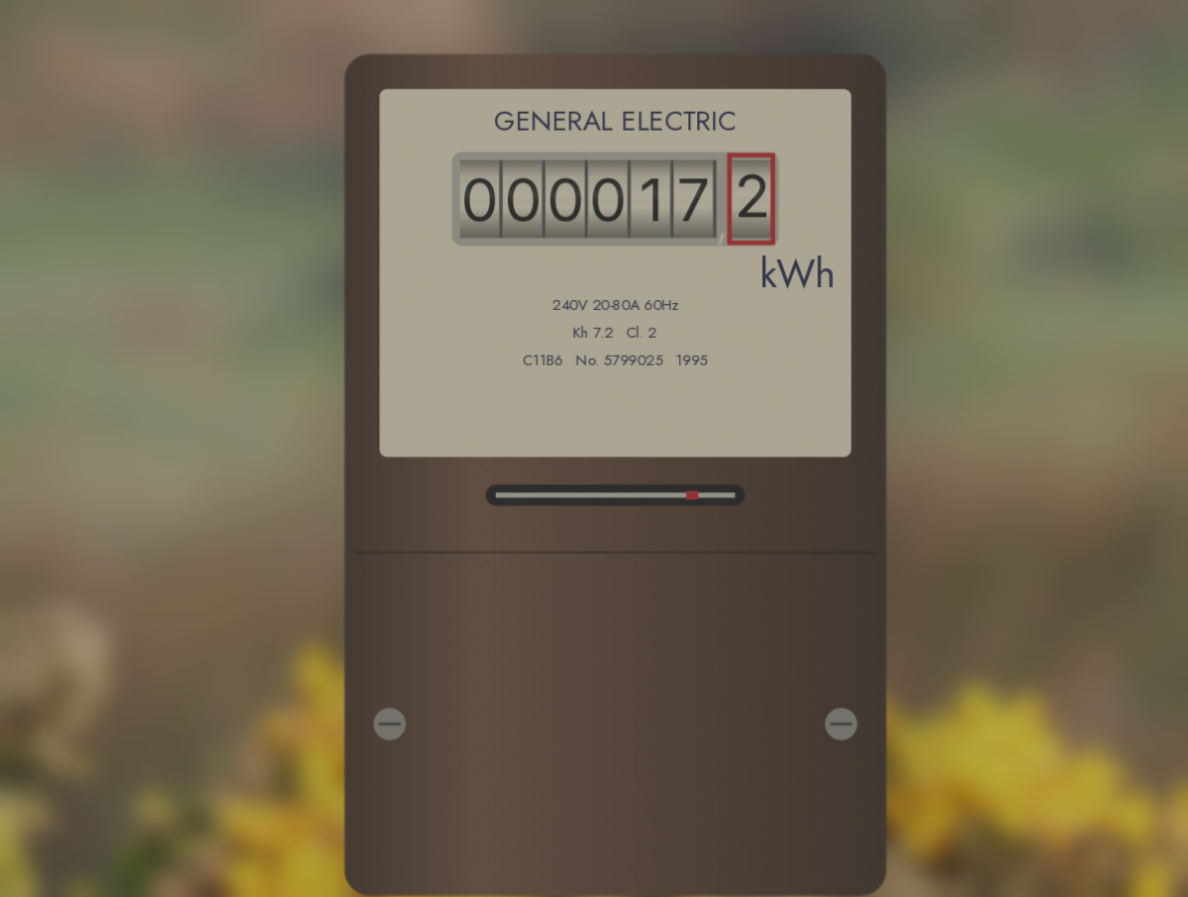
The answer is 17.2 (kWh)
